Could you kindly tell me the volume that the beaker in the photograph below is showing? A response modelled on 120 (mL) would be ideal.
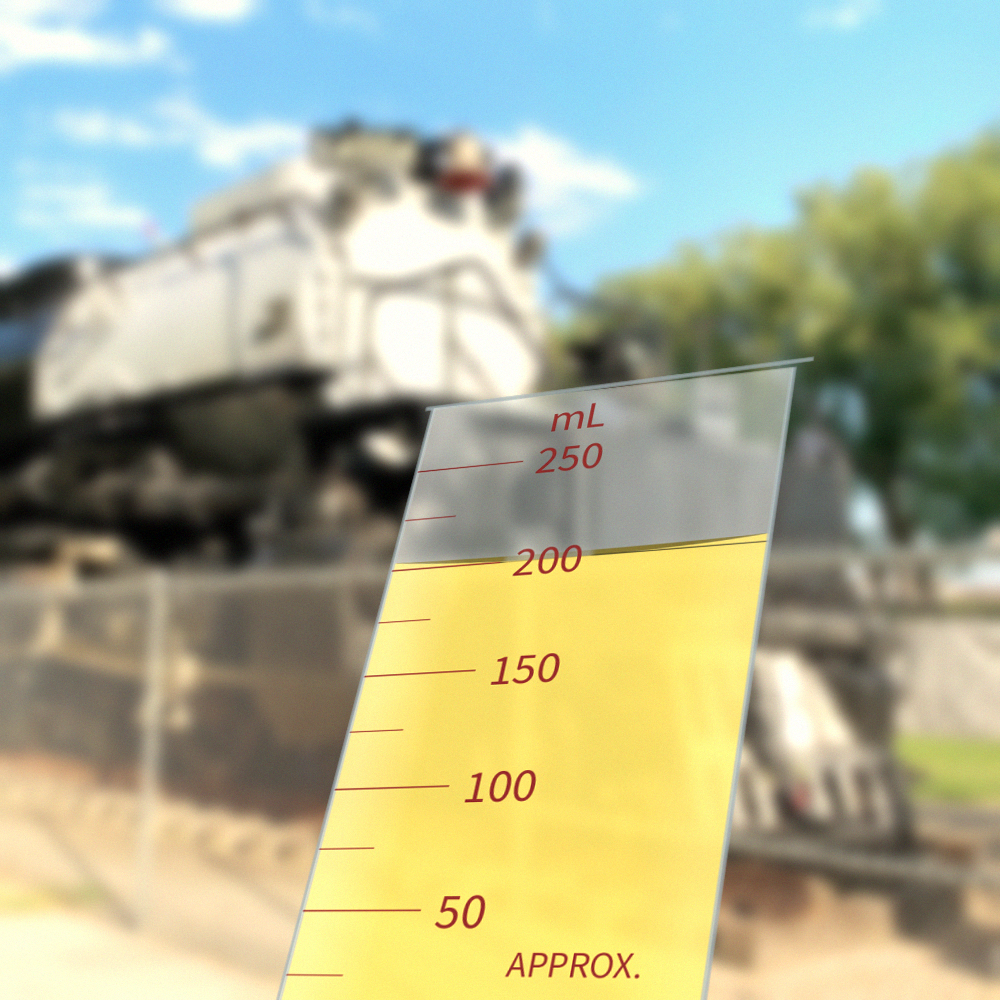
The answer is 200 (mL)
